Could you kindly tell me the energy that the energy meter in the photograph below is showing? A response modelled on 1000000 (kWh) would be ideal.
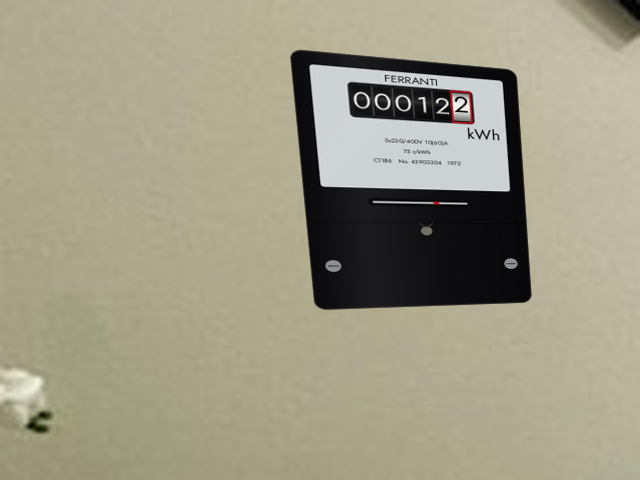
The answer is 12.2 (kWh)
